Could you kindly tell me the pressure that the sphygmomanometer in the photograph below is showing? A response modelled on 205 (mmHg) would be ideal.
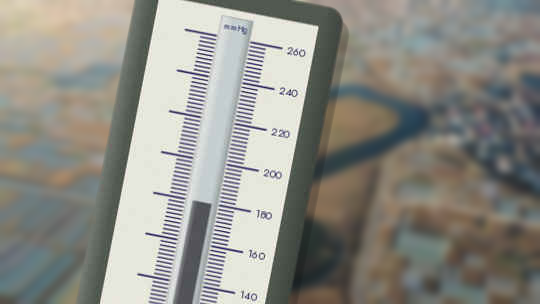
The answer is 180 (mmHg)
